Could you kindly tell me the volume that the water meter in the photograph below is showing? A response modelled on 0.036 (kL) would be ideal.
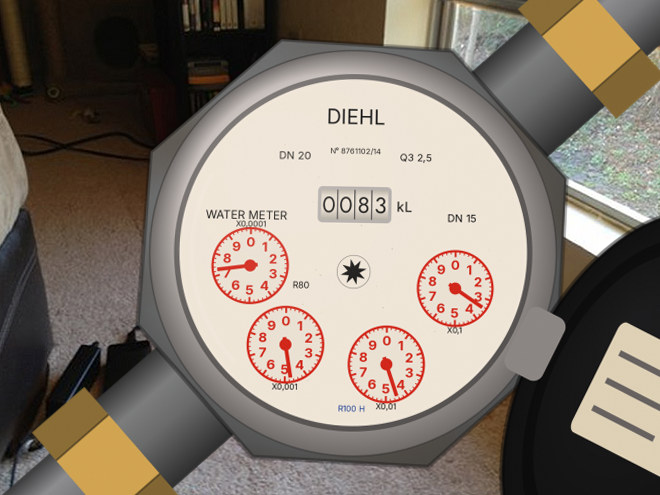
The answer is 83.3447 (kL)
